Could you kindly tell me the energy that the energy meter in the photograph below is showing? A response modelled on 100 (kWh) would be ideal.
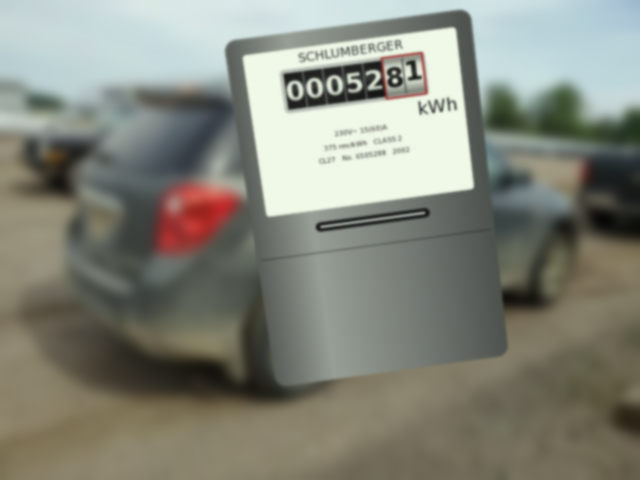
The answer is 52.81 (kWh)
